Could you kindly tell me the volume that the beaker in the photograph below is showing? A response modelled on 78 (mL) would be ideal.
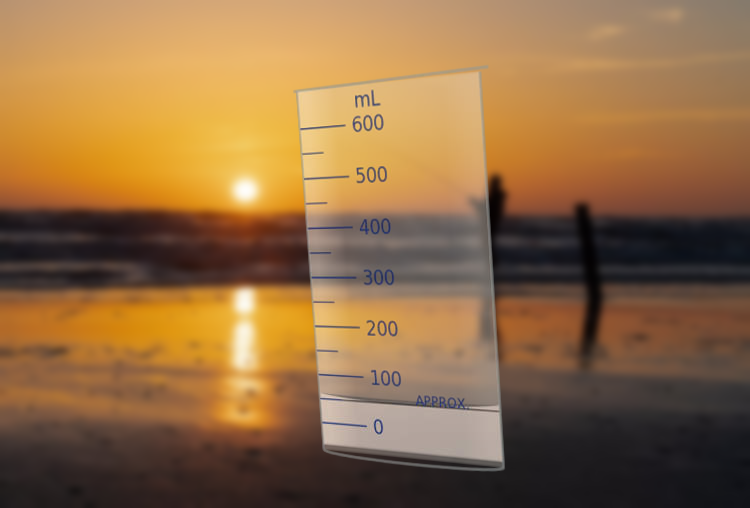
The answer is 50 (mL)
